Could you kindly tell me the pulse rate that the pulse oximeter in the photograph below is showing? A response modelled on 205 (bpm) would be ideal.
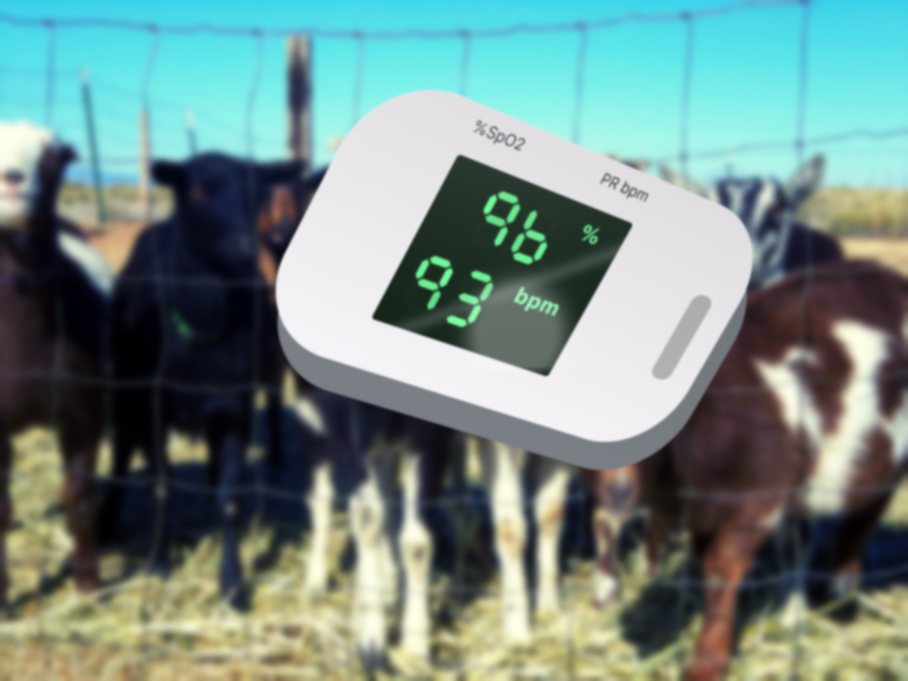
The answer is 93 (bpm)
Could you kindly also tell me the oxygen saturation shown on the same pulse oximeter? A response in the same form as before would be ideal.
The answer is 96 (%)
